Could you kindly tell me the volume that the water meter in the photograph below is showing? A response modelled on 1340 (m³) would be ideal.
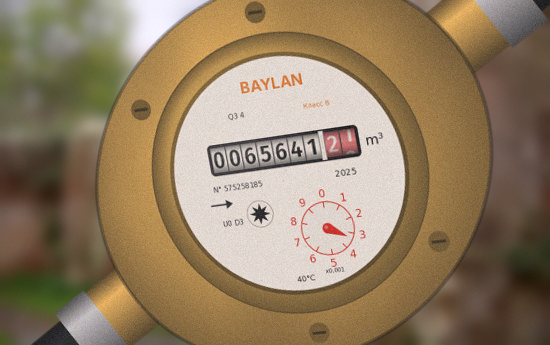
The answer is 65641.213 (m³)
